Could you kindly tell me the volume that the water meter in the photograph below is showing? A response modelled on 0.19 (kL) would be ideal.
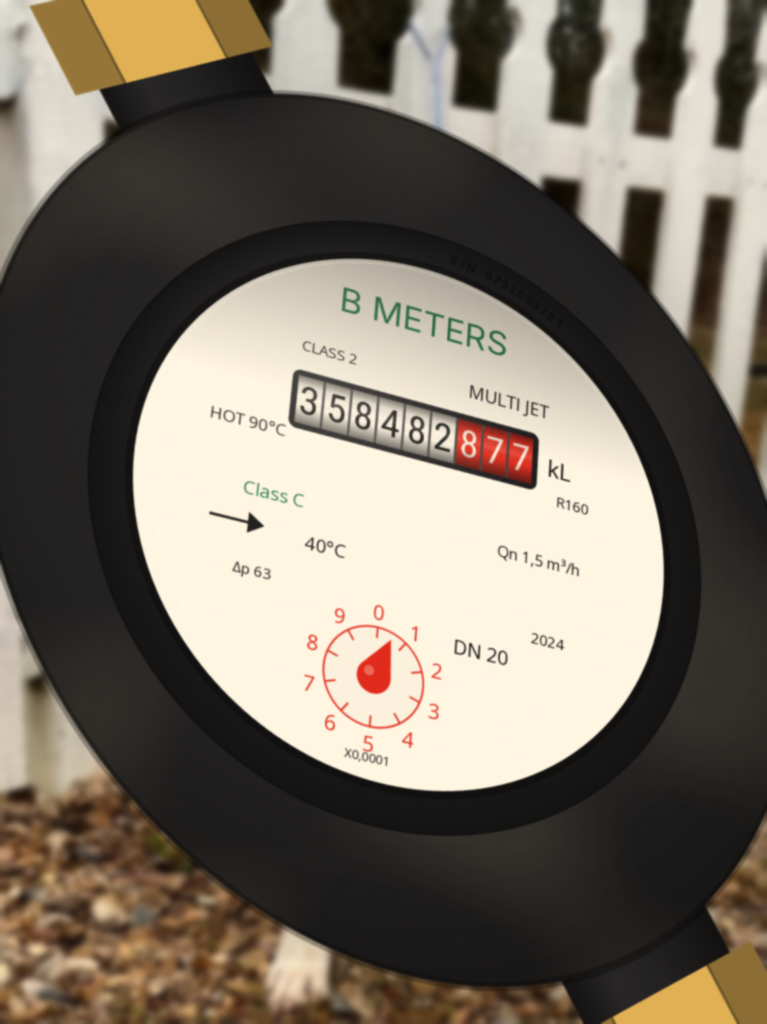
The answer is 358482.8770 (kL)
